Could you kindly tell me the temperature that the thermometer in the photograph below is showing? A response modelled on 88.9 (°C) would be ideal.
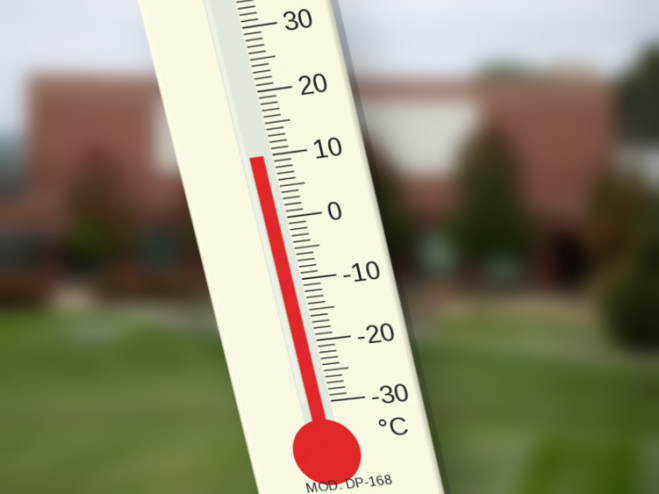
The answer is 10 (°C)
